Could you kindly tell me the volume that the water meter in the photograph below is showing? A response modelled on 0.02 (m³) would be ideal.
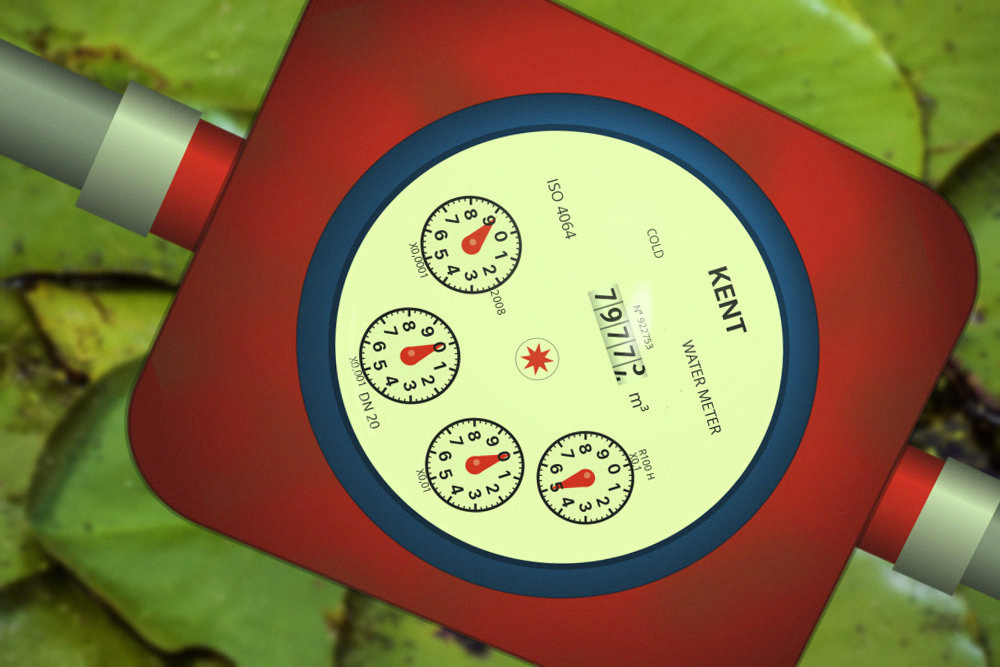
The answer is 79773.4999 (m³)
